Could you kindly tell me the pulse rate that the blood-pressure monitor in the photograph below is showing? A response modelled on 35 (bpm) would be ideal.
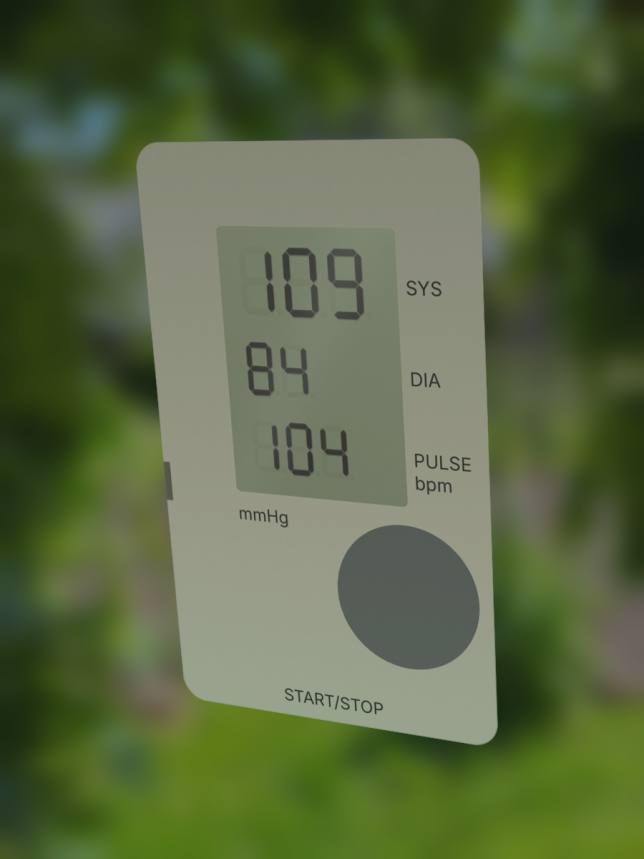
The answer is 104 (bpm)
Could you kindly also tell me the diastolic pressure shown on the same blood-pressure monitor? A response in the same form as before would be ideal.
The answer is 84 (mmHg)
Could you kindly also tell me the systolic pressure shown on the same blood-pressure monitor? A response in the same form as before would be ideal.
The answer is 109 (mmHg)
